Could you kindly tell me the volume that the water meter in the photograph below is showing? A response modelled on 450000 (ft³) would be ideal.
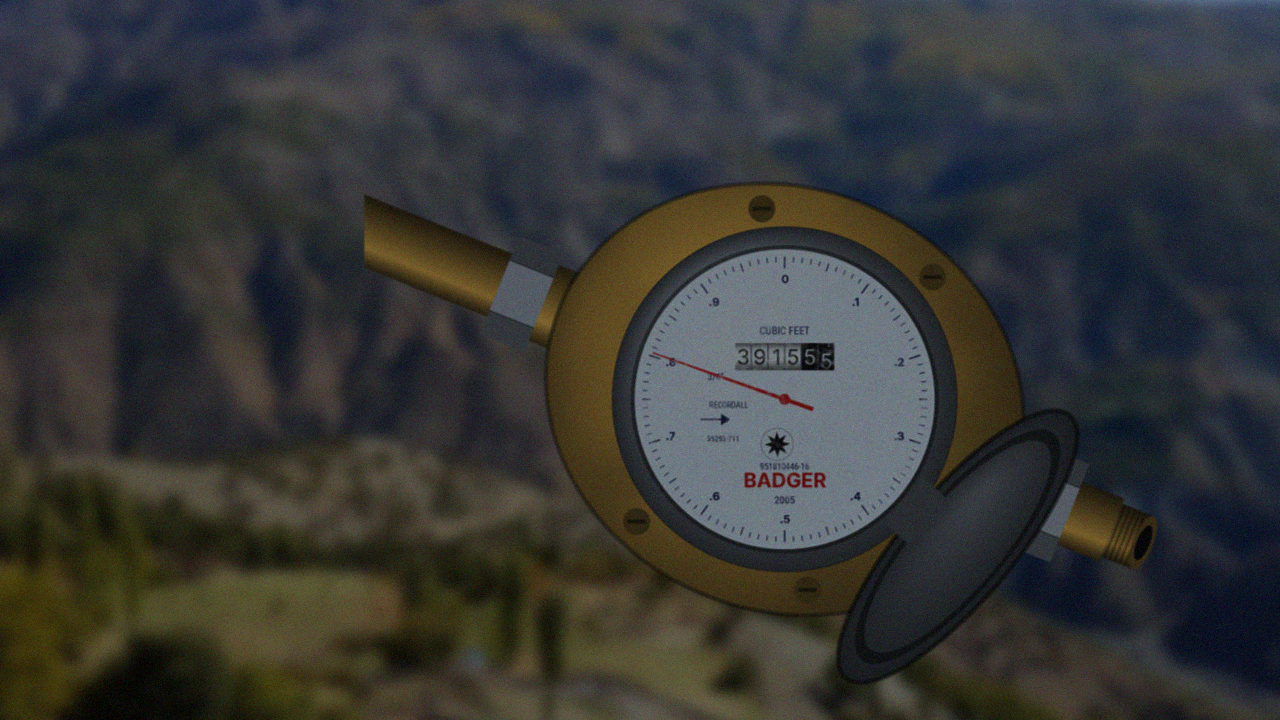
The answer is 391554.80 (ft³)
